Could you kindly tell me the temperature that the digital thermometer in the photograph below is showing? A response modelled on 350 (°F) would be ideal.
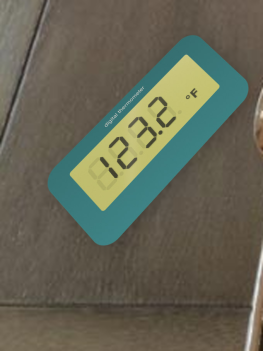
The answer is 123.2 (°F)
